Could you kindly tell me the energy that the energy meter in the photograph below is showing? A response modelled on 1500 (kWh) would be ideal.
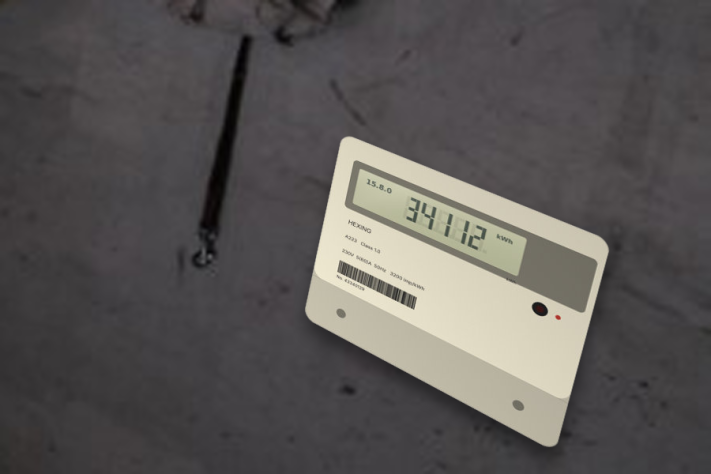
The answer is 34112 (kWh)
